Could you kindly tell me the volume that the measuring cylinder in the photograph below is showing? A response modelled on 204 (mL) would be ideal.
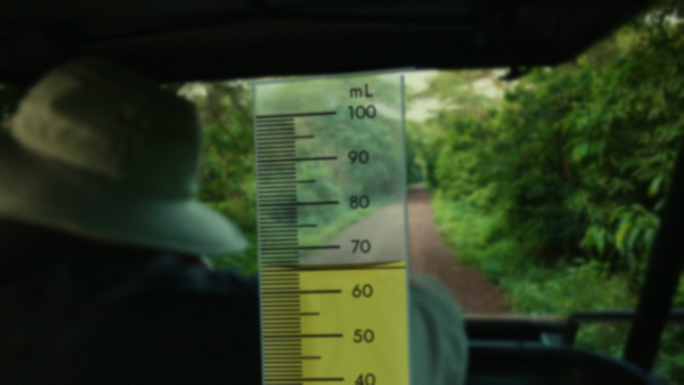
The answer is 65 (mL)
